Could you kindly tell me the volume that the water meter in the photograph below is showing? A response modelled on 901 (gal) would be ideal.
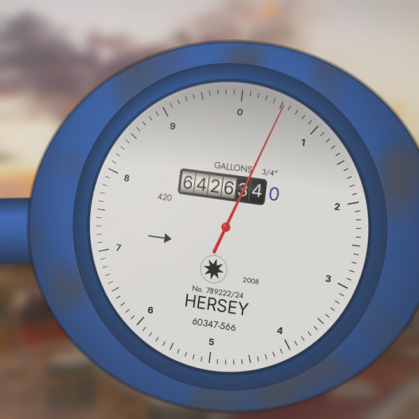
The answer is 6426340.5 (gal)
